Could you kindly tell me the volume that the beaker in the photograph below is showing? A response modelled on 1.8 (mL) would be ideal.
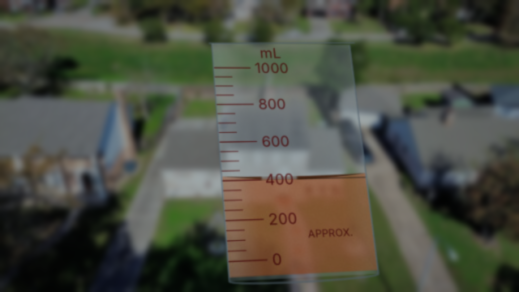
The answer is 400 (mL)
